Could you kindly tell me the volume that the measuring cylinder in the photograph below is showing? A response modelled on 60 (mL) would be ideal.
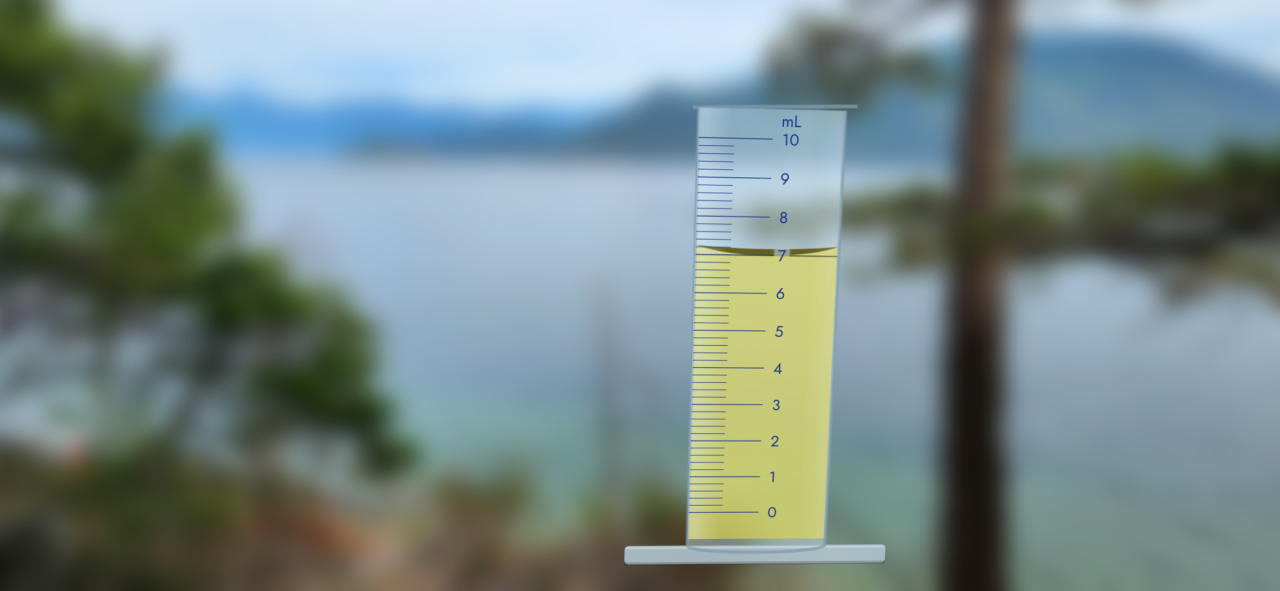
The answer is 7 (mL)
